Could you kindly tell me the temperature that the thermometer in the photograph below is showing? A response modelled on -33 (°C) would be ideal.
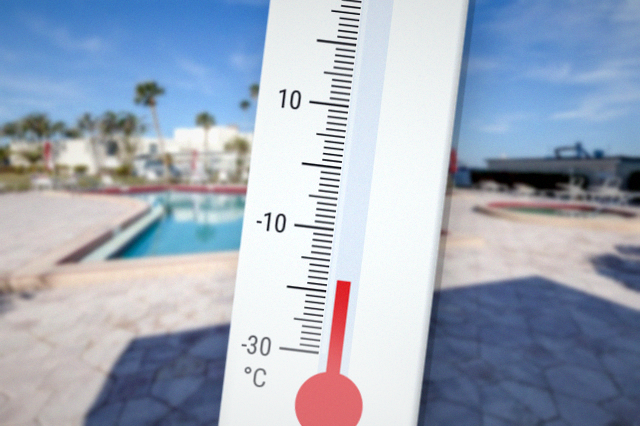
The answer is -18 (°C)
